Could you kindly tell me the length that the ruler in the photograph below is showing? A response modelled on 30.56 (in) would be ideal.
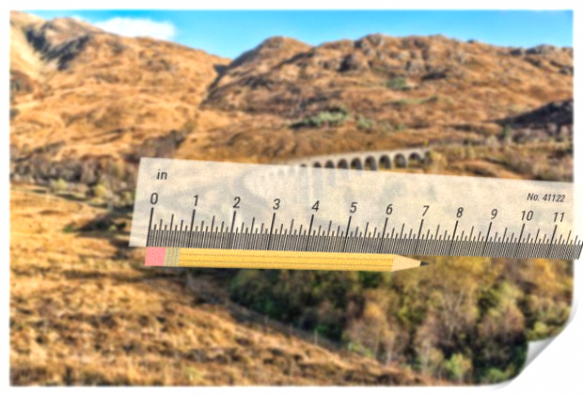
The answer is 7.5 (in)
